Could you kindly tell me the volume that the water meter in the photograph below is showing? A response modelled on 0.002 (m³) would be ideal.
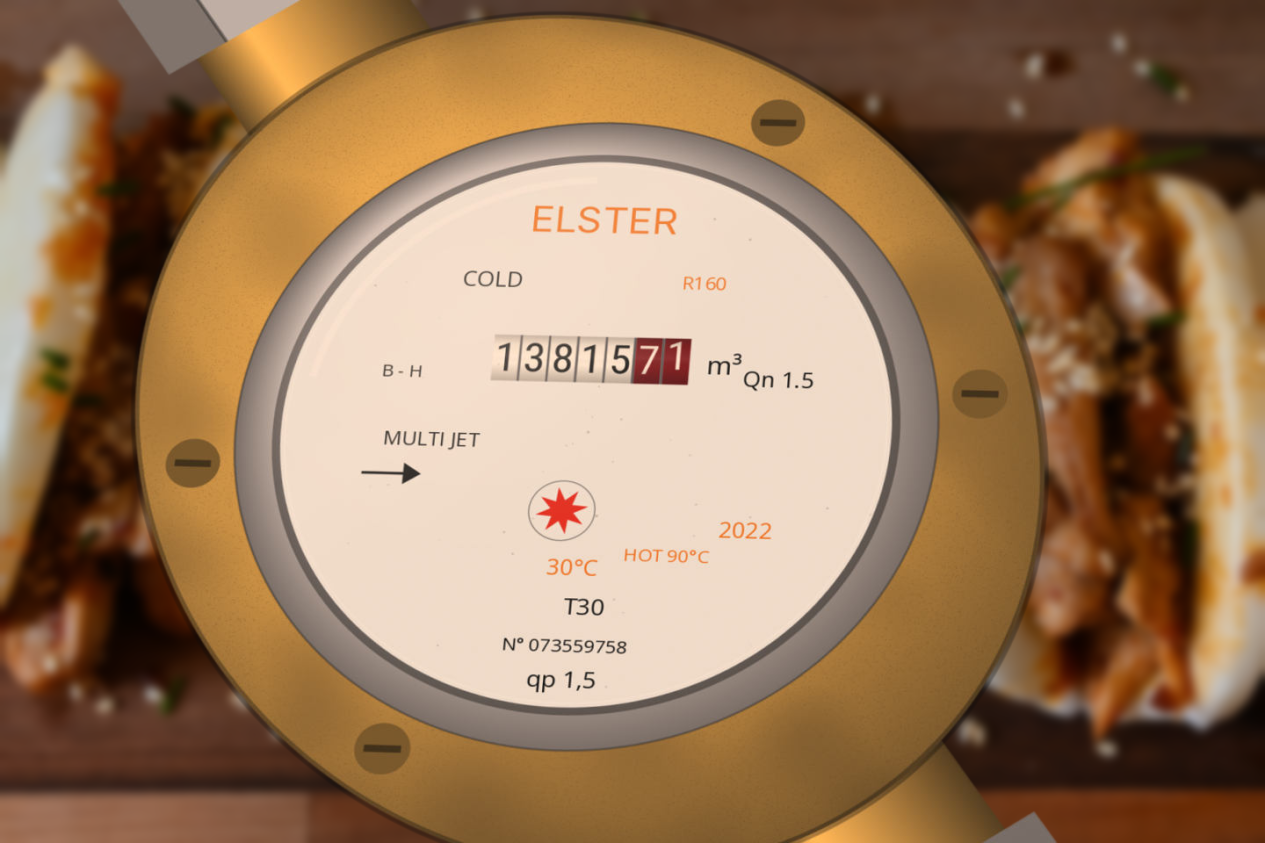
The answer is 13815.71 (m³)
